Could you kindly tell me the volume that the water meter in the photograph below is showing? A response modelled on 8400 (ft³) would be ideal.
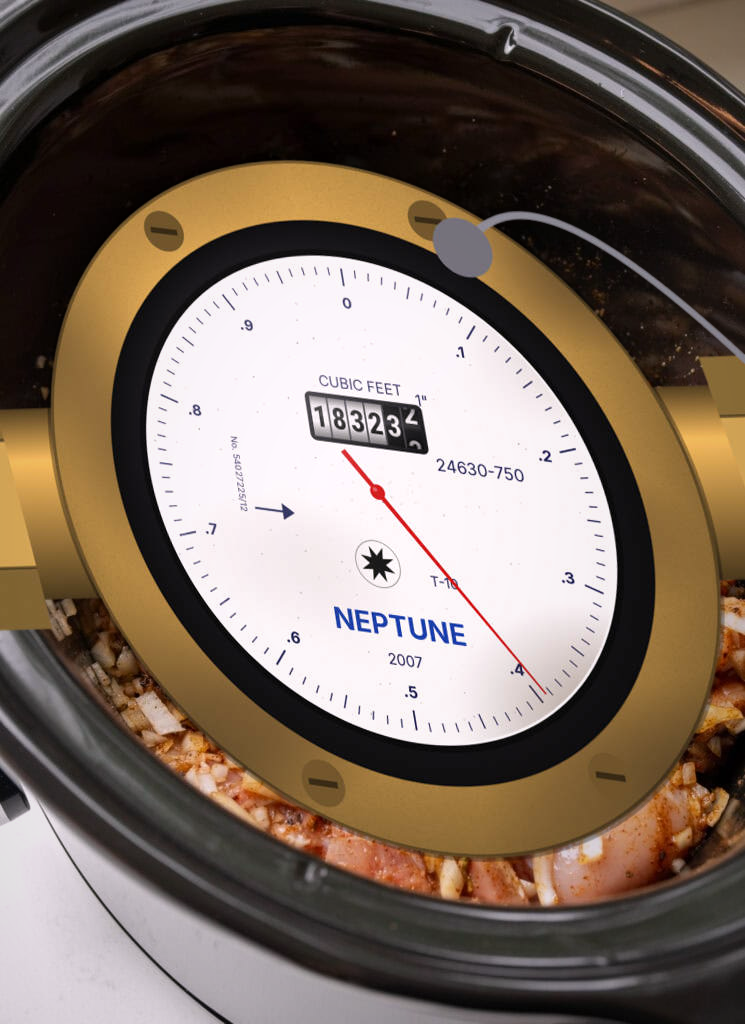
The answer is 183232.39 (ft³)
